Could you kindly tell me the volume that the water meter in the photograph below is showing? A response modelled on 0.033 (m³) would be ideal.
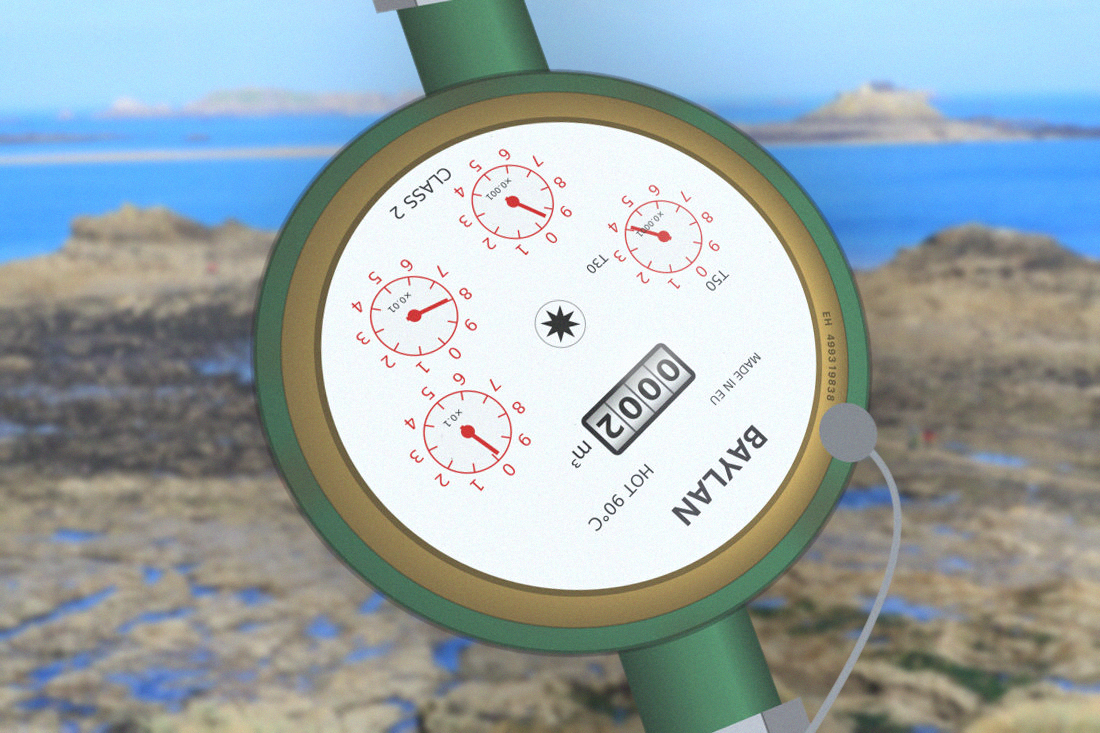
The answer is 1.9794 (m³)
